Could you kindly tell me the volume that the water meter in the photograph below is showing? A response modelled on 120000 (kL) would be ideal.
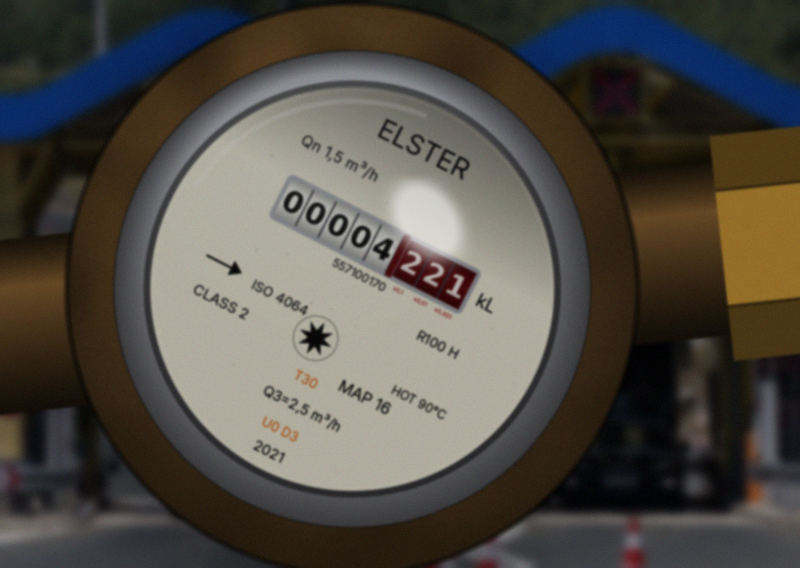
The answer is 4.221 (kL)
